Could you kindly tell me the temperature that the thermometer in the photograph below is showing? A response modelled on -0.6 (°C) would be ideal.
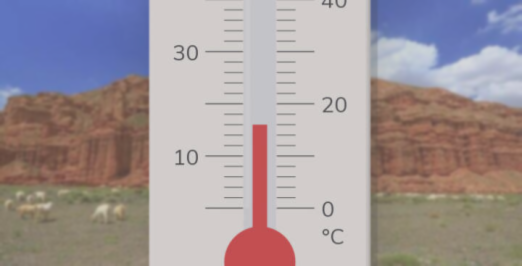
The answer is 16 (°C)
